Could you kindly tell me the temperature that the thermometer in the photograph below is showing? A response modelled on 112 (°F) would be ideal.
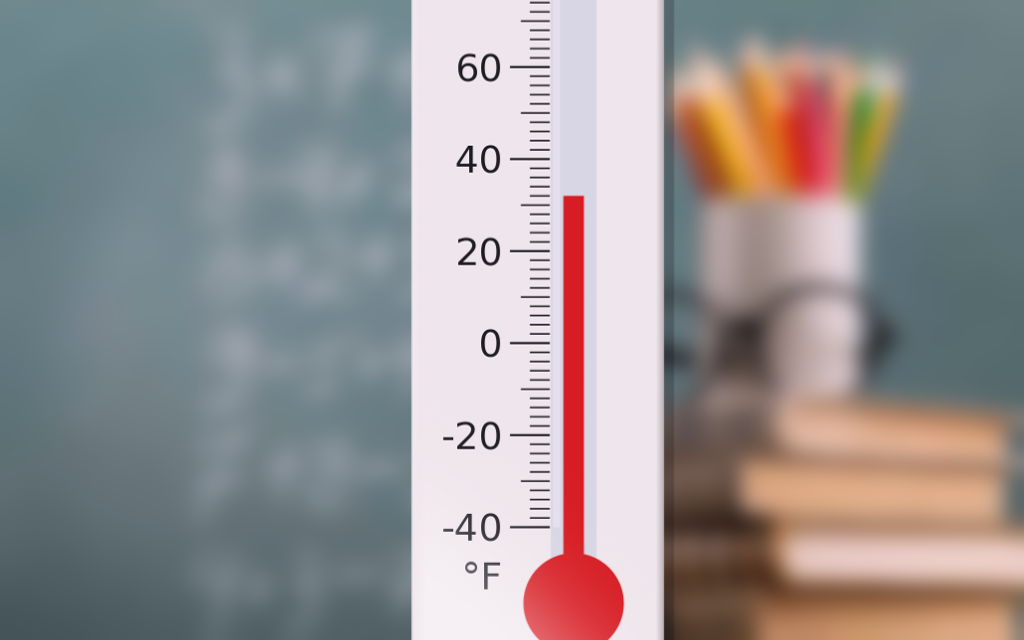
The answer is 32 (°F)
